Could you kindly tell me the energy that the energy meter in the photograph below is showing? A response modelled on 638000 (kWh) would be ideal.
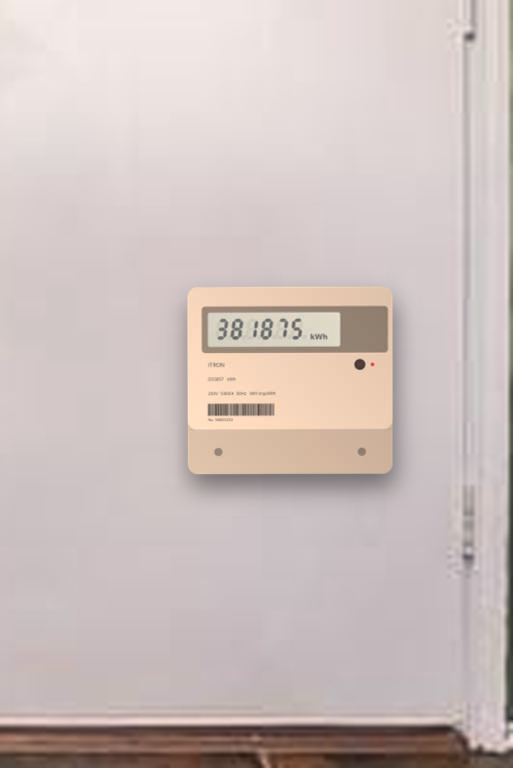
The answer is 381875 (kWh)
